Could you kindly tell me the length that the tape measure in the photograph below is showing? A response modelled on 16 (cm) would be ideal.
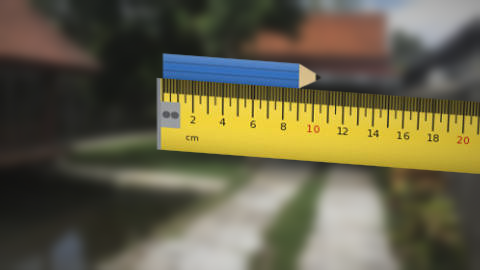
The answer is 10.5 (cm)
